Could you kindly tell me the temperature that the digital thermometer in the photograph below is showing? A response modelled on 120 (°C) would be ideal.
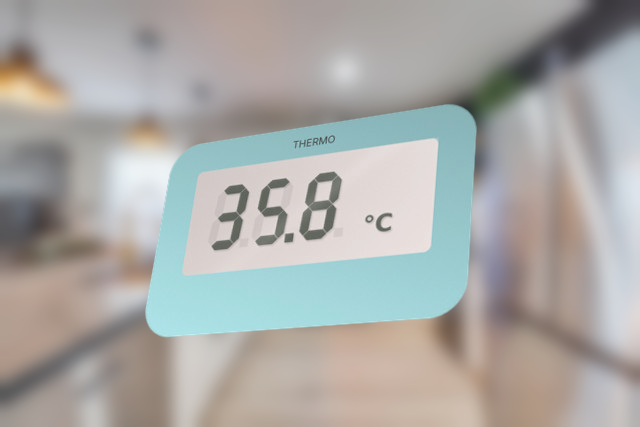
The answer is 35.8 (°C)
